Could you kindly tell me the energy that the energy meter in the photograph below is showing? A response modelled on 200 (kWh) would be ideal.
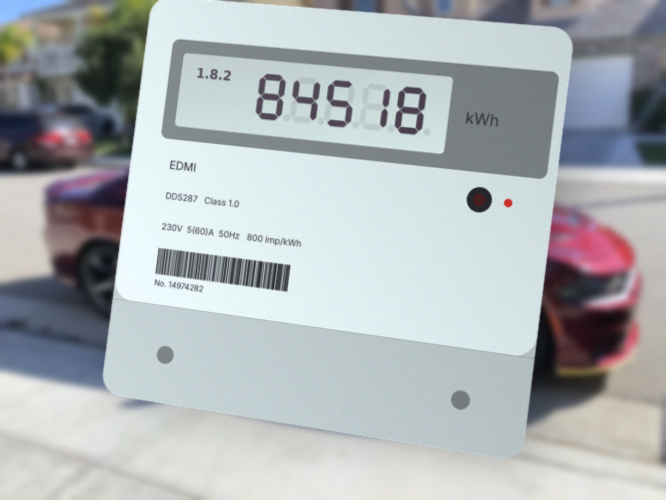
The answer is 84518 (kWh)
